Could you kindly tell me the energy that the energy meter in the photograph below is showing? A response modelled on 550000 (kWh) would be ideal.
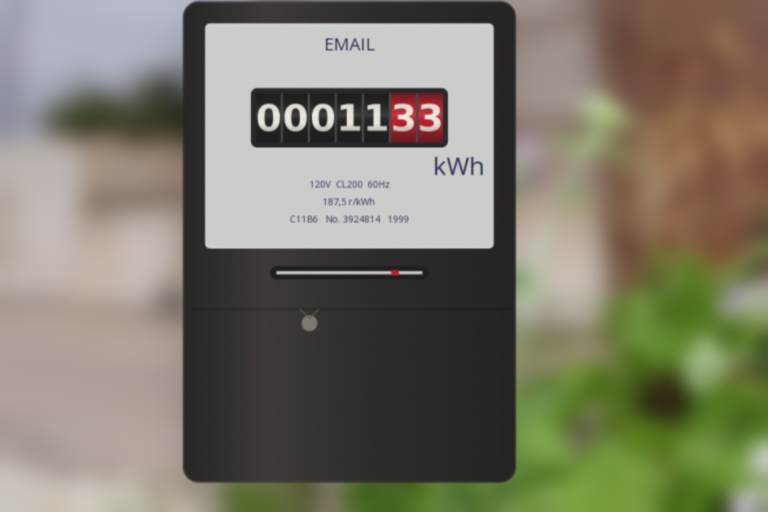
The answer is 11.33 (kWh)
